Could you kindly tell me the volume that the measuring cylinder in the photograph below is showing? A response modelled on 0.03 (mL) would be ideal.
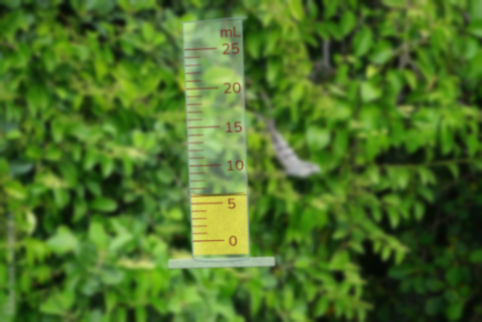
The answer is 6 (mL)
